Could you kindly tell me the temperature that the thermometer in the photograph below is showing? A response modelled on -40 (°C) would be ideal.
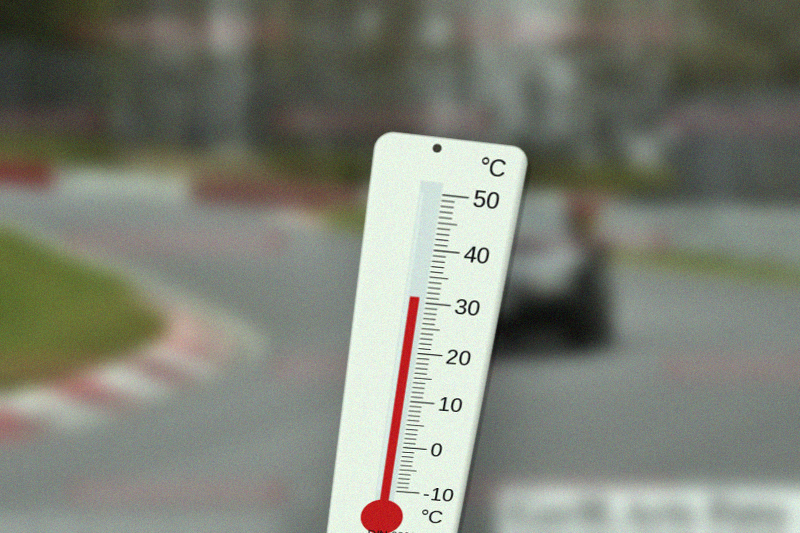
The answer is 31 (°C)
